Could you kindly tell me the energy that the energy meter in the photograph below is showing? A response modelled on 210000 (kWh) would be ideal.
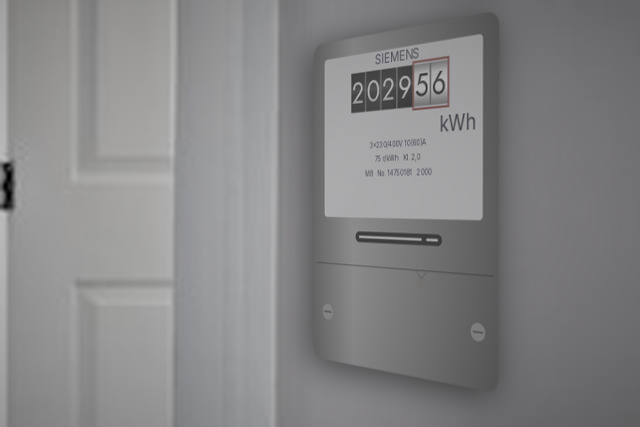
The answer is 2029.56 (kWh)
